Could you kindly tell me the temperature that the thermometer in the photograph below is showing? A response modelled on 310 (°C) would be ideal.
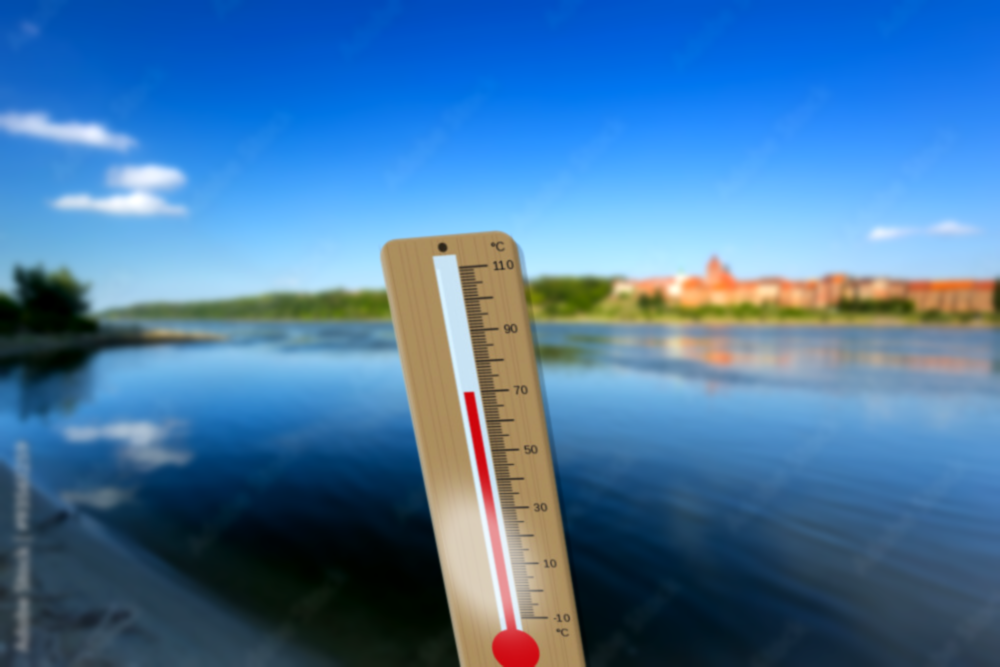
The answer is 70 (°C)
